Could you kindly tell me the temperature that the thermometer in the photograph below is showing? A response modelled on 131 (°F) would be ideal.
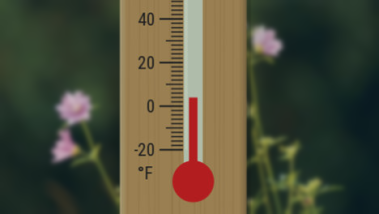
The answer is 4 (°F)
